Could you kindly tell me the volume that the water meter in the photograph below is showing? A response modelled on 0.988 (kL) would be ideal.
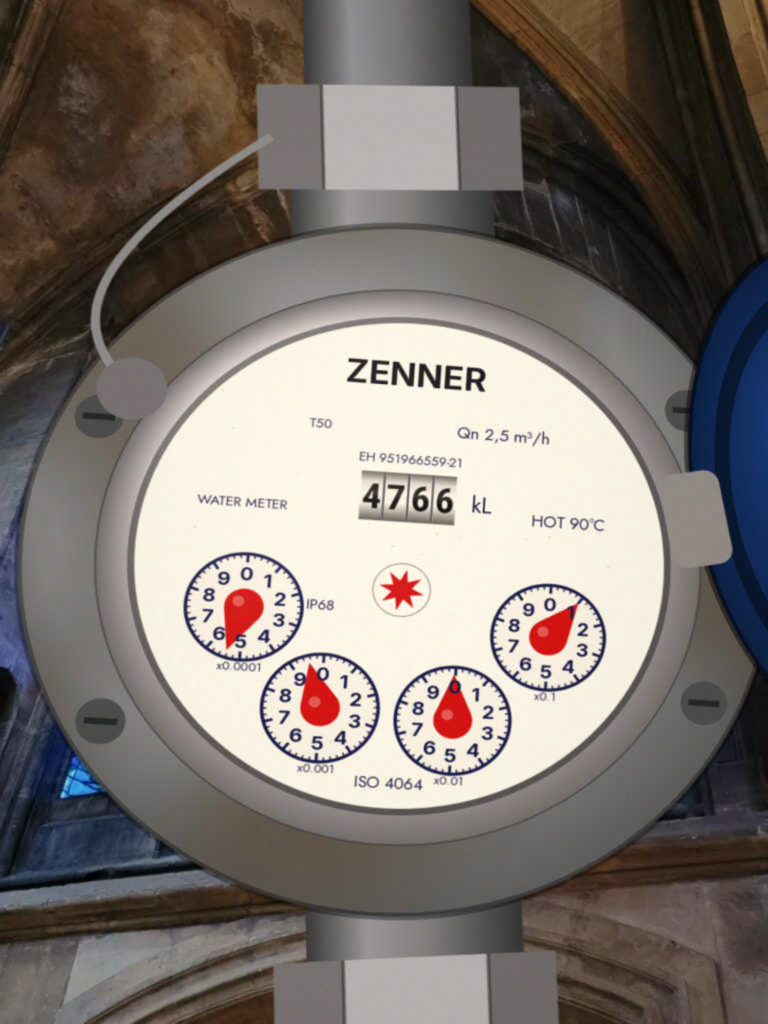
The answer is 4766.0995 (kL)
